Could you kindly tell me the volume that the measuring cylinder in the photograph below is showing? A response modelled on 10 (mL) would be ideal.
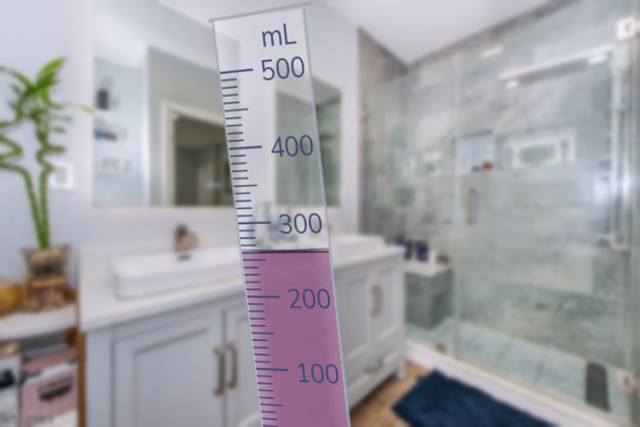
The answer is 260 (mL)
